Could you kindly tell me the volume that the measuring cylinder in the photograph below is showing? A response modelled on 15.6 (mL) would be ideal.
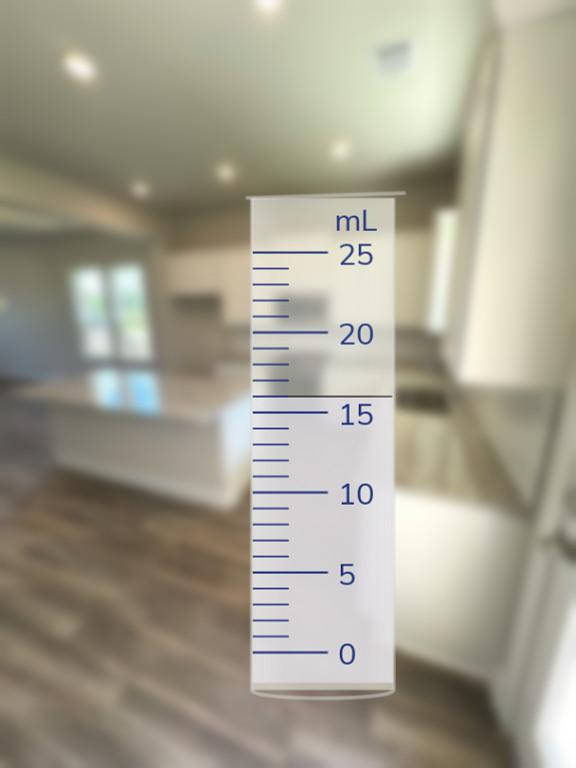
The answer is 16 (mL)
